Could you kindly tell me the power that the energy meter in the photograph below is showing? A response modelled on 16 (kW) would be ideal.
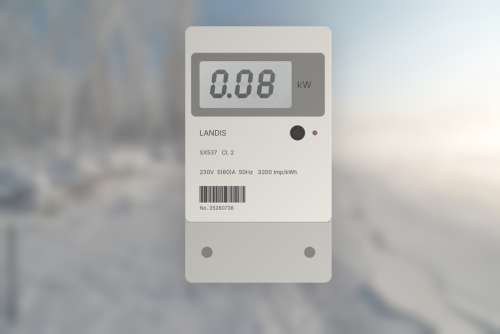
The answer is 0.08 (kW)
